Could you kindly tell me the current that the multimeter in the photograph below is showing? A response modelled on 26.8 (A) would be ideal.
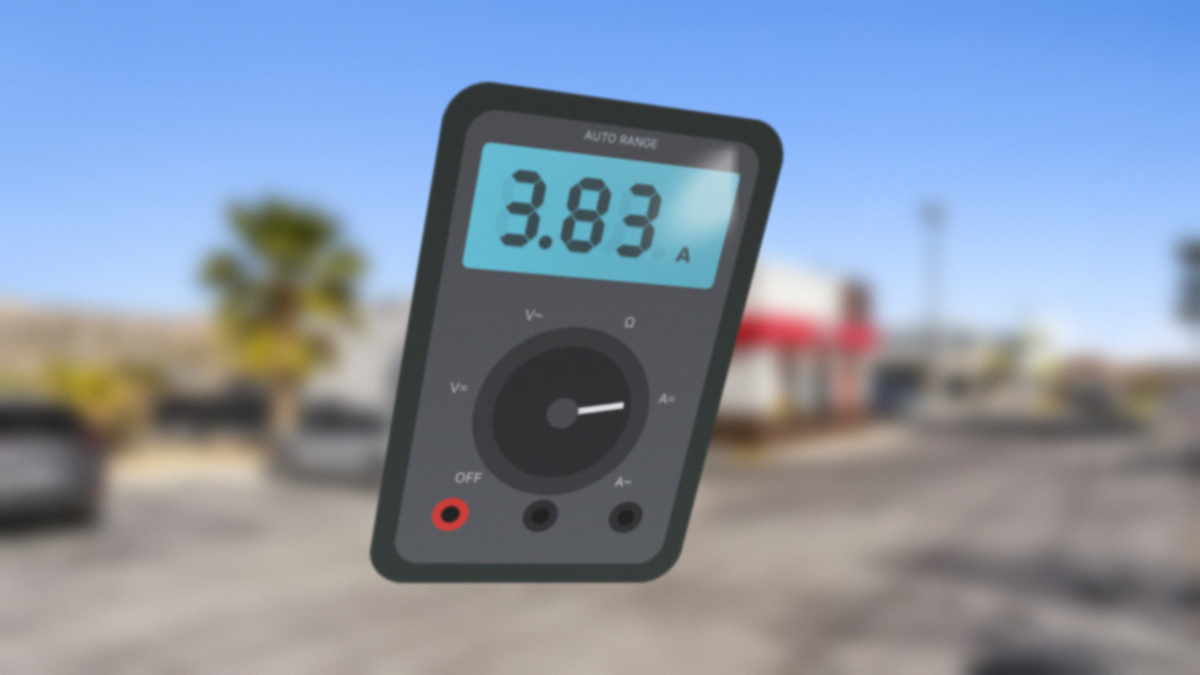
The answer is 3.83 (A)
